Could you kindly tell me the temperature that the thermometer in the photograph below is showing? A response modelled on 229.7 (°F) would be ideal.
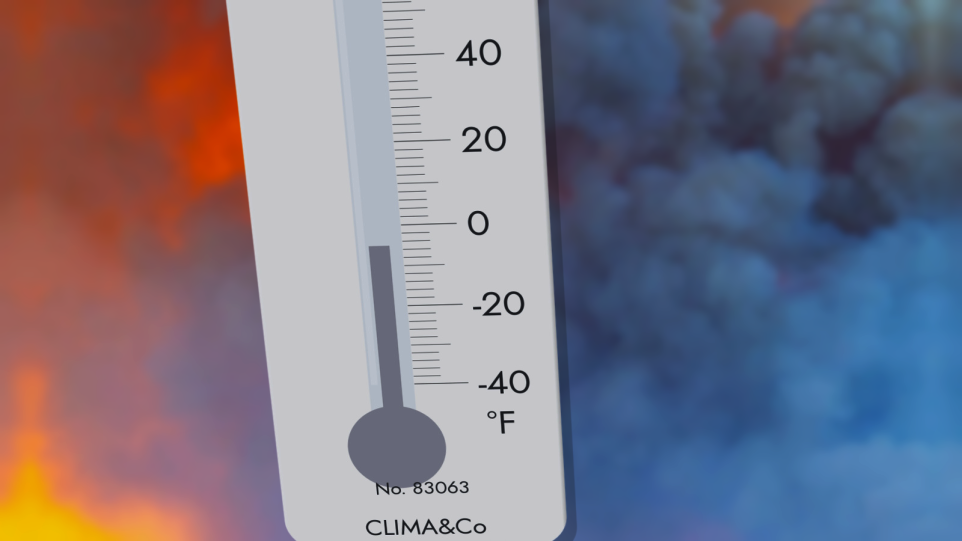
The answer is -5 (°F)
